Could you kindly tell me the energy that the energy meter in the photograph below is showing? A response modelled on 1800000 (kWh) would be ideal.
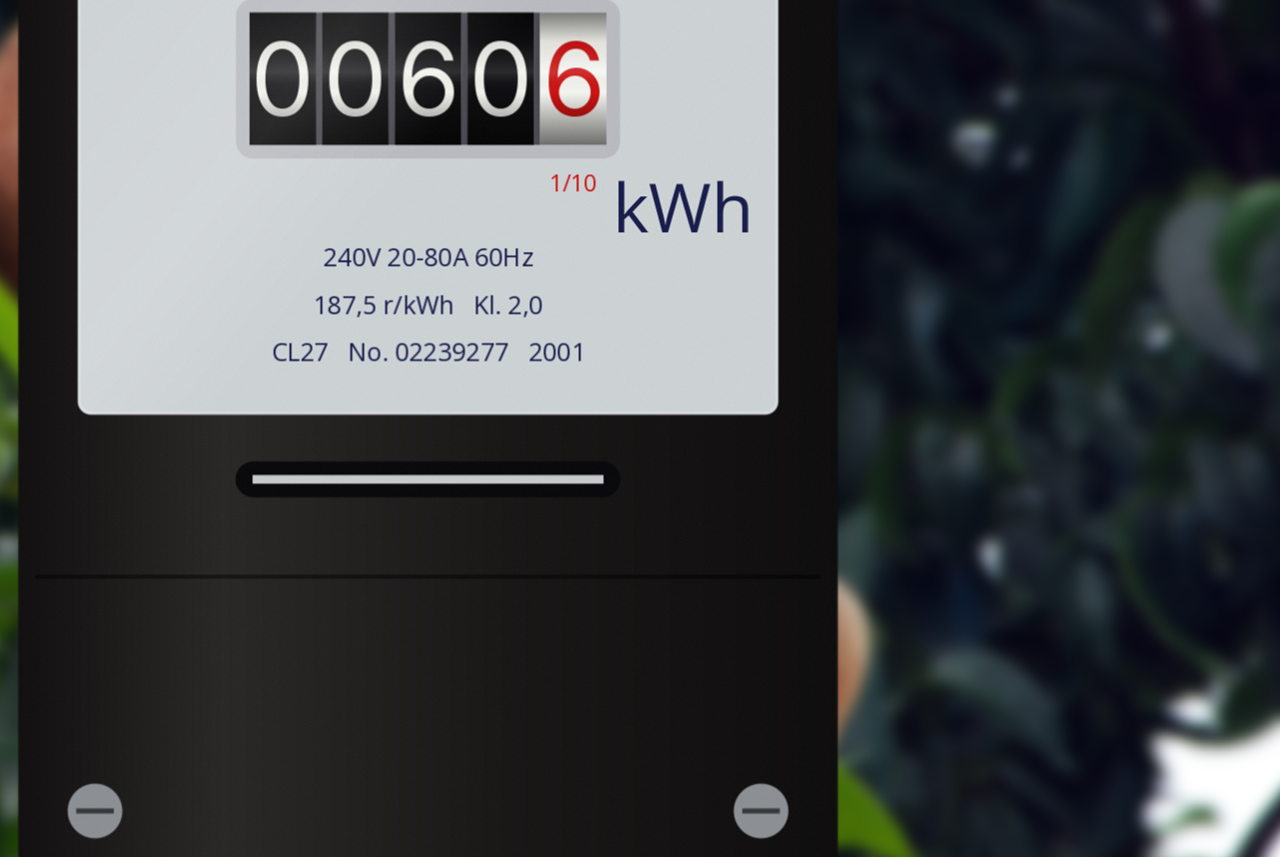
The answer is 60.6 (kWh)
